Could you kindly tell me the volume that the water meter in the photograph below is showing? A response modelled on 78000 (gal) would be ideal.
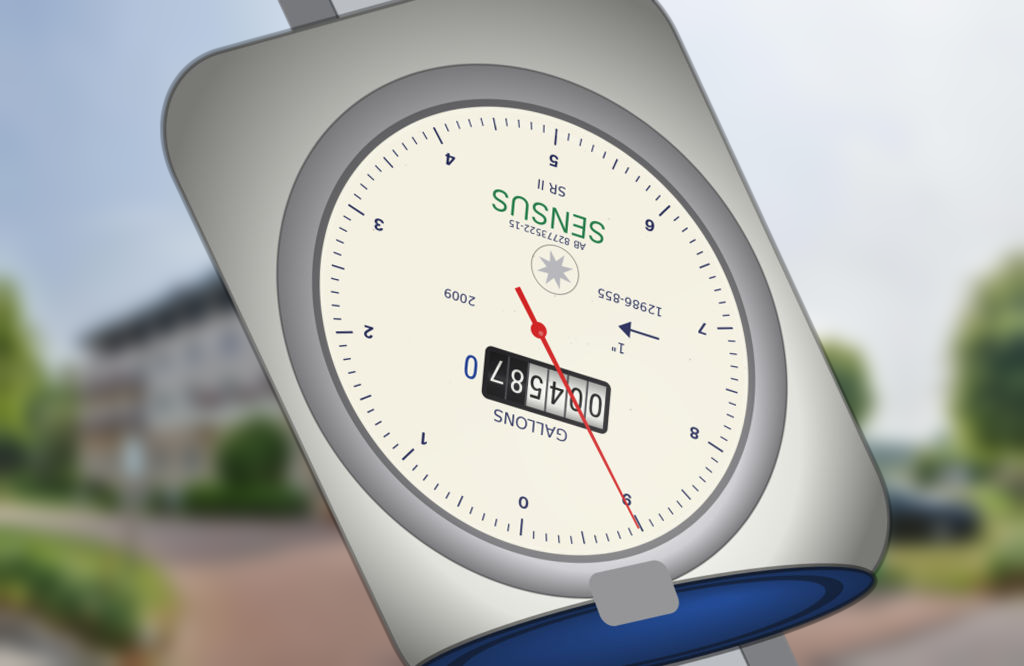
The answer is 45869.0 (gal)
